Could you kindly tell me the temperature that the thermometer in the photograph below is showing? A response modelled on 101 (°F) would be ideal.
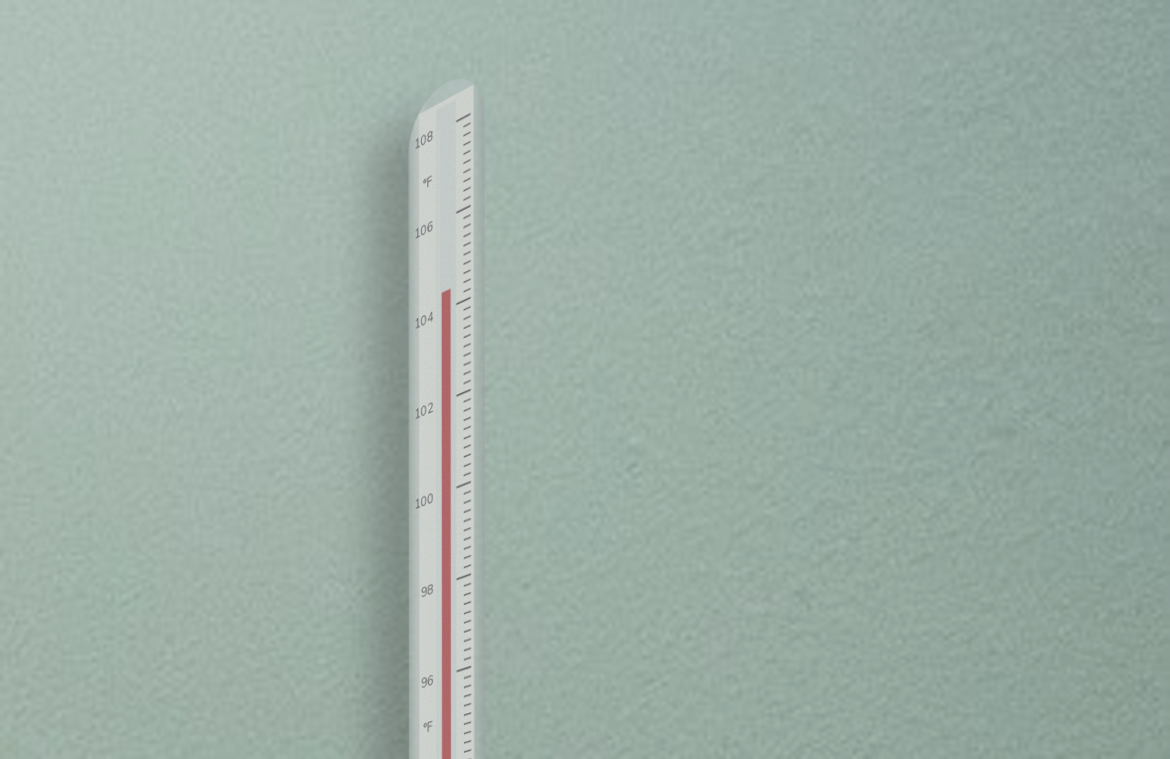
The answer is 104.4 (°F)
